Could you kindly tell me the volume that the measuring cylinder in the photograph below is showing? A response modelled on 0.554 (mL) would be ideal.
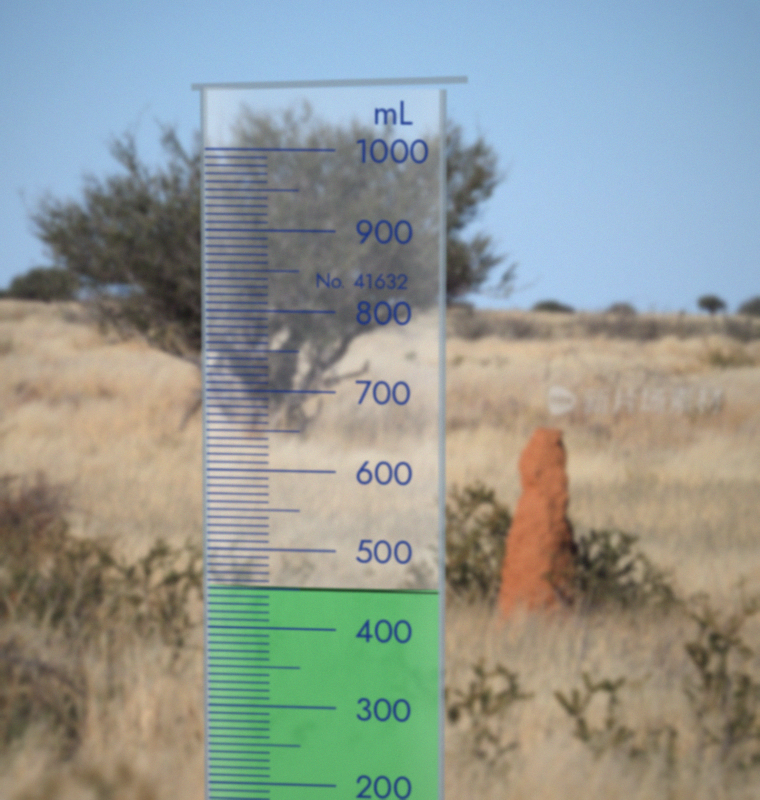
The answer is 450 (mL)
